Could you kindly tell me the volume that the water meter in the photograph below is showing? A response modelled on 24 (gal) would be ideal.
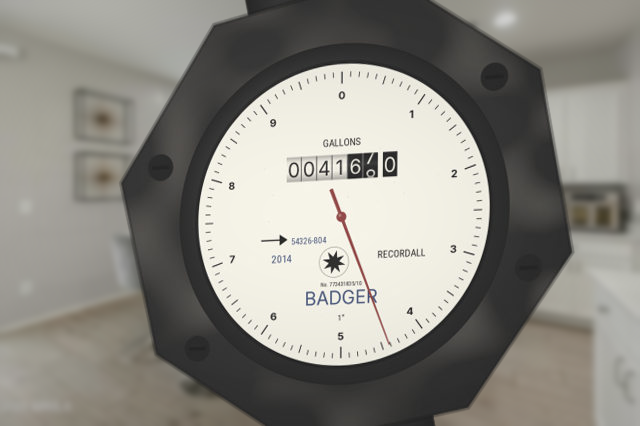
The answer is 41674.4 (gal)
